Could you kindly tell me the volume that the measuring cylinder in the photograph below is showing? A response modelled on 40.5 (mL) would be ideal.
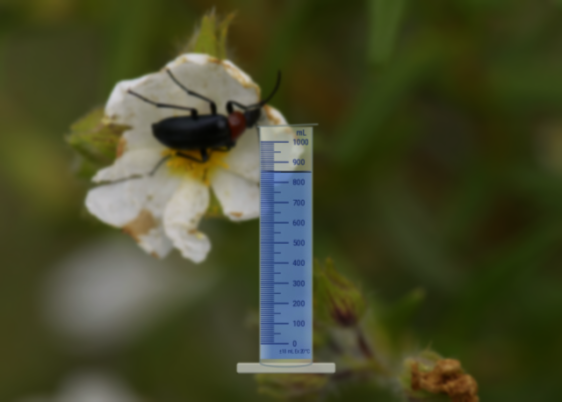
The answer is 850 (mL)
